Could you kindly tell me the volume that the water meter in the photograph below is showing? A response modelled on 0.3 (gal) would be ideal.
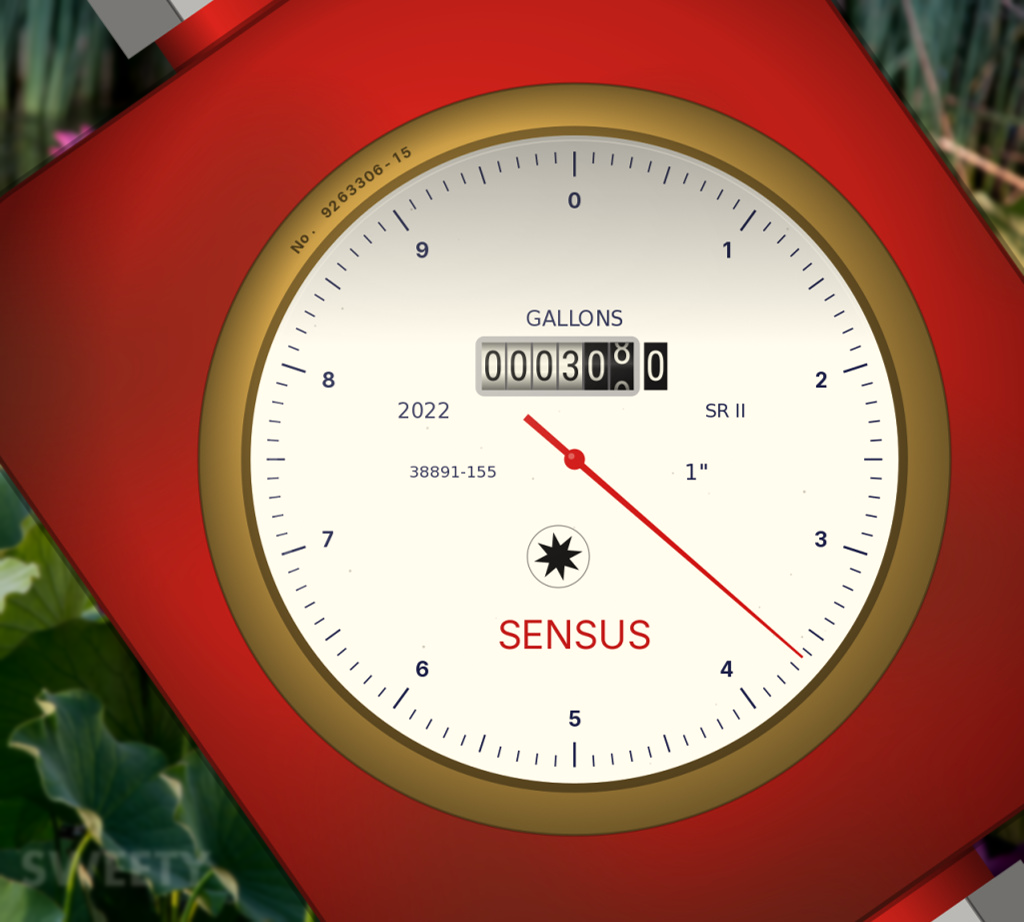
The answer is 3083.6 (gal)
